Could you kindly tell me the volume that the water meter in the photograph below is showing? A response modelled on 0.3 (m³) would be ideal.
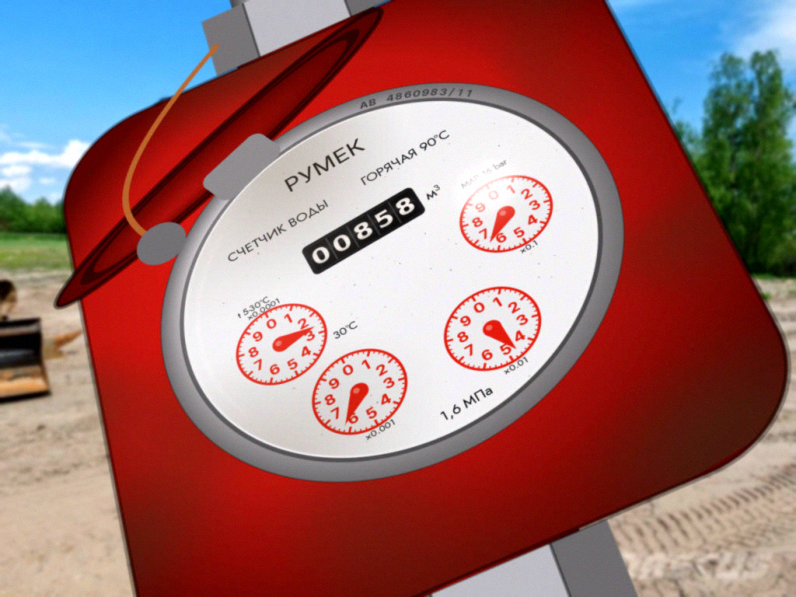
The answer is 858.6462 (m³)
